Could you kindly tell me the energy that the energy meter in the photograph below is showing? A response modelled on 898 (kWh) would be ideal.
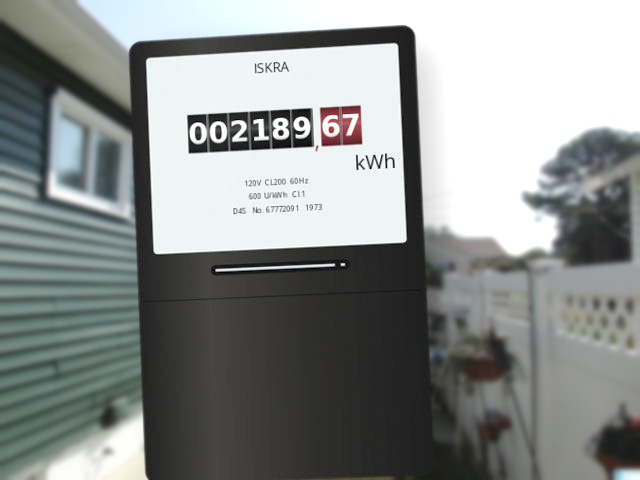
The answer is 2189.67 (kWh)
